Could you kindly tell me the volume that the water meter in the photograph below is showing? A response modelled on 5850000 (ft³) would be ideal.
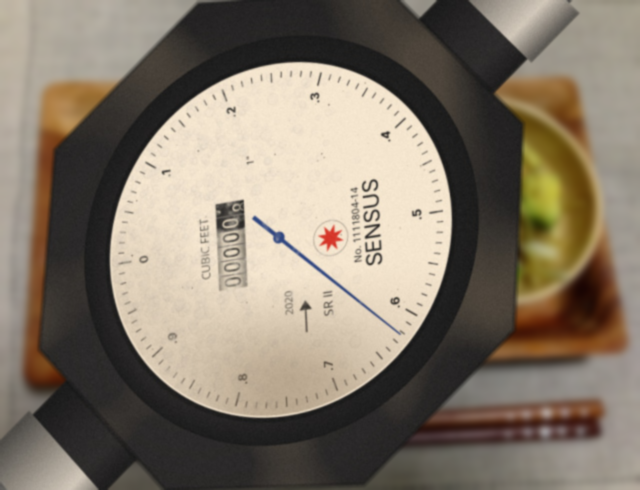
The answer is 7.62 (ft³)
